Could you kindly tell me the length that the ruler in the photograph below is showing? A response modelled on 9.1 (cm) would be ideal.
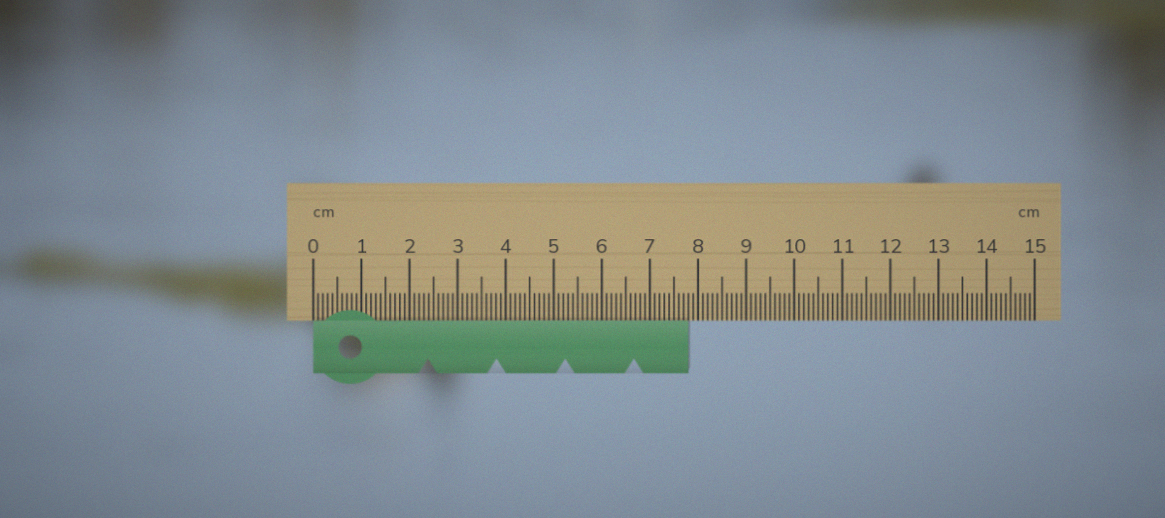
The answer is 7.8 (cm)
